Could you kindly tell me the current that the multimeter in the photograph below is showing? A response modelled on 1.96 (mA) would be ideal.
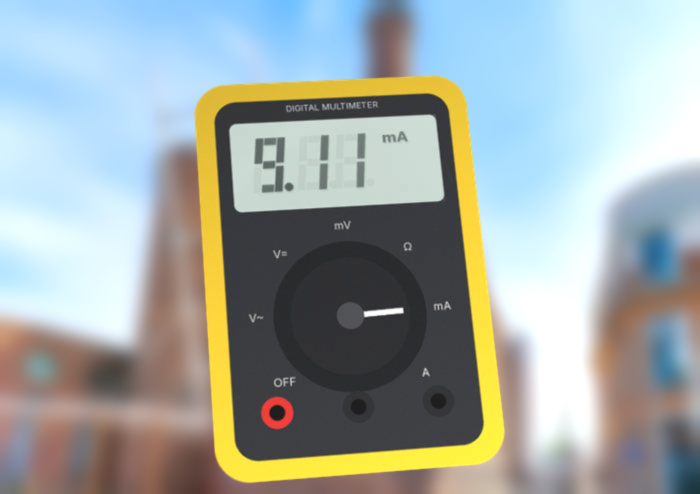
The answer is 9.11 (mA)
